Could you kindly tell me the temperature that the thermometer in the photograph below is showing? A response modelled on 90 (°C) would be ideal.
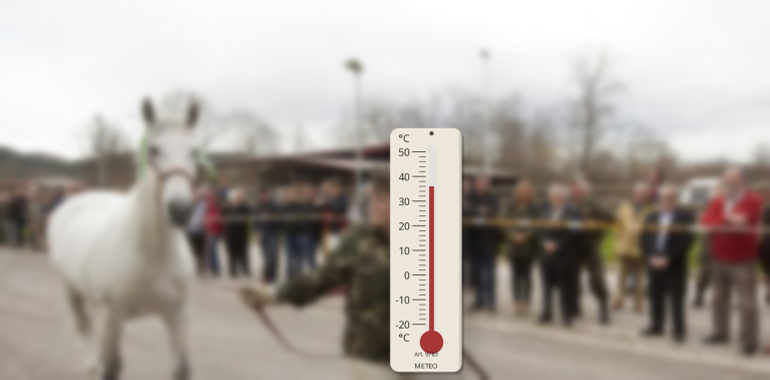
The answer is 36 (°C)
